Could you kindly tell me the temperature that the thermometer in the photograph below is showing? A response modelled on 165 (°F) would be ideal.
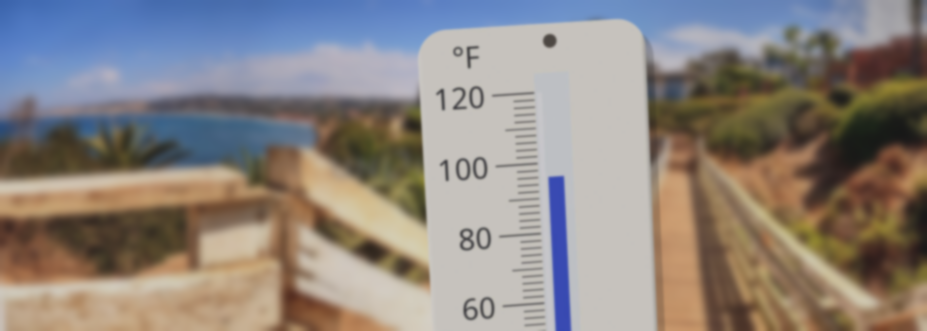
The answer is 96 (°F)
